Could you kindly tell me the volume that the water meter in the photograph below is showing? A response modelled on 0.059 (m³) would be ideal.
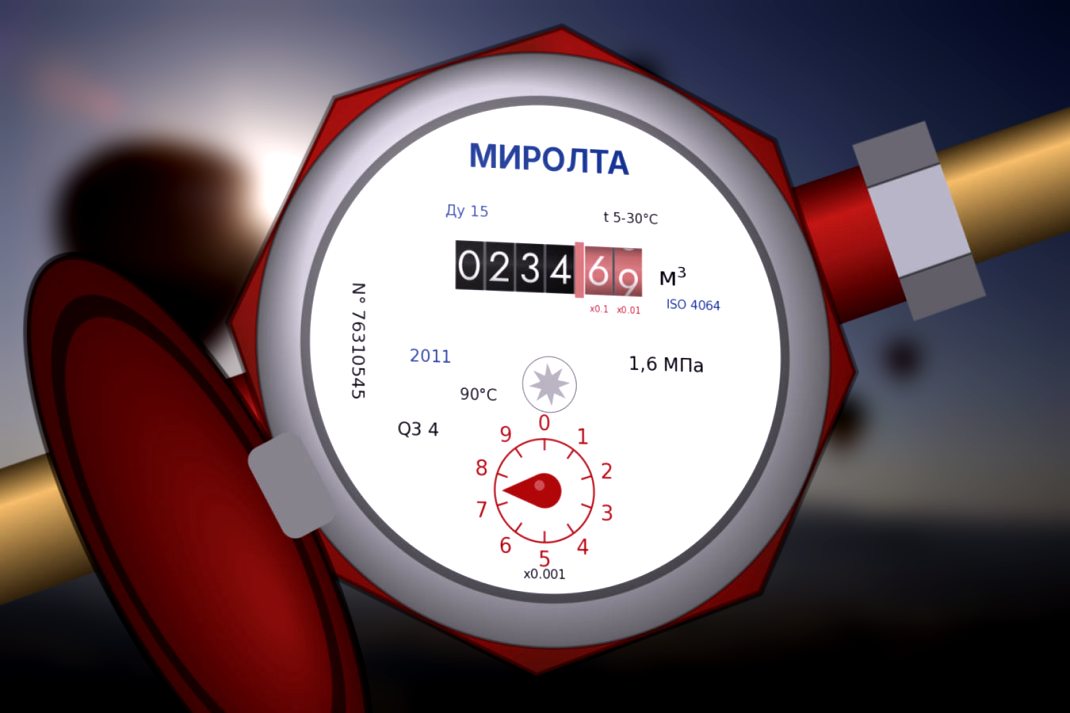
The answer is 234.687 (m³)
